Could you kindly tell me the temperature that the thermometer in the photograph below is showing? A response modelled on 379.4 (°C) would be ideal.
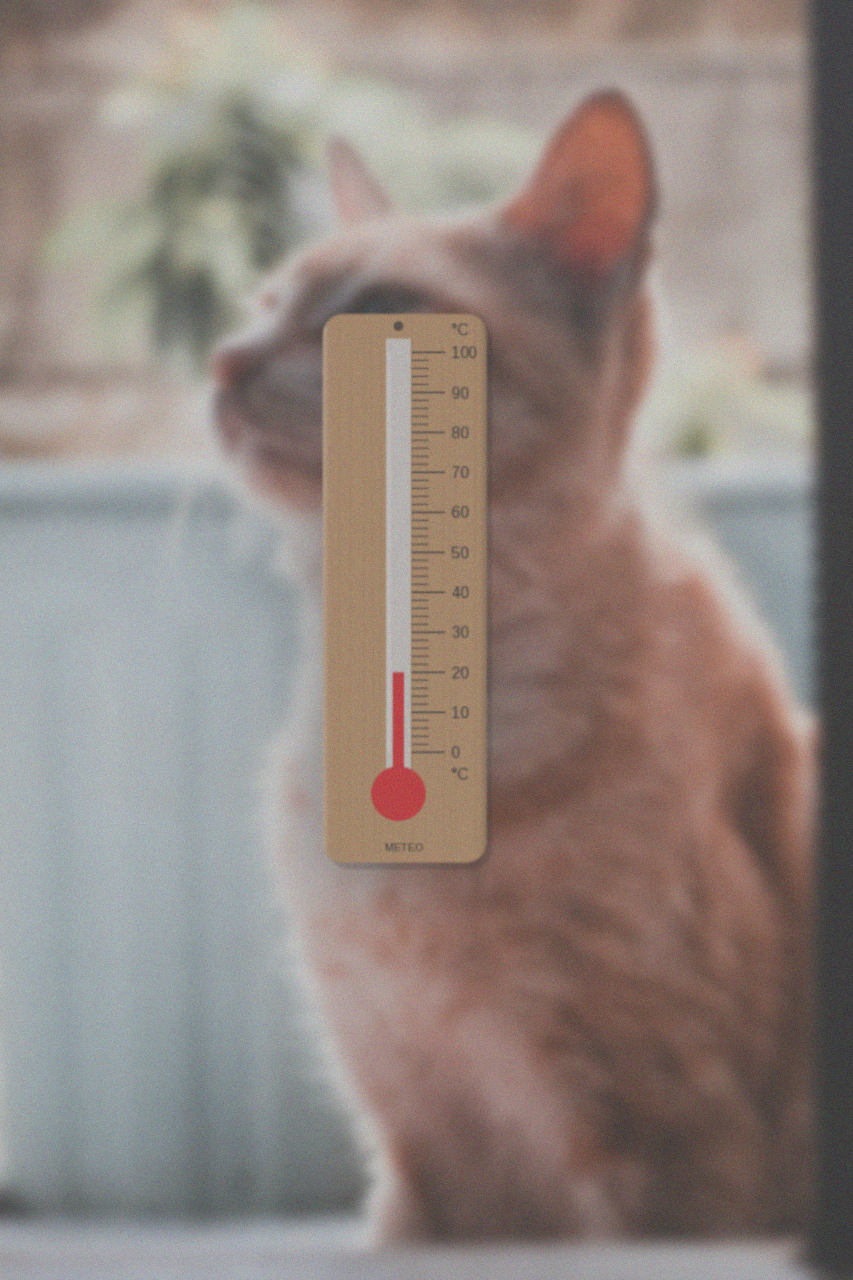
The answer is 20 (°C)
